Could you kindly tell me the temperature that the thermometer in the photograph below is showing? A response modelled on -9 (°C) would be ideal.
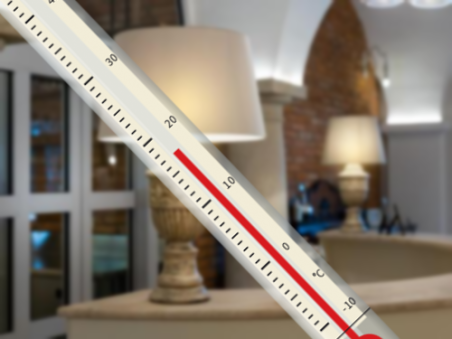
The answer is 17 (°C)
